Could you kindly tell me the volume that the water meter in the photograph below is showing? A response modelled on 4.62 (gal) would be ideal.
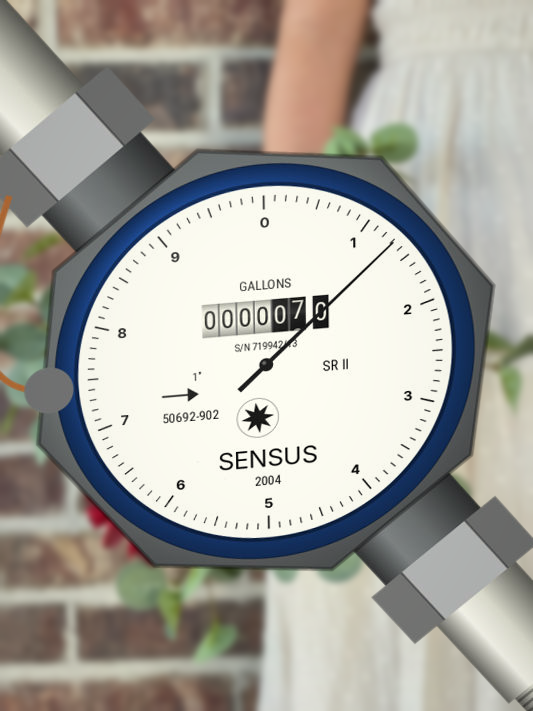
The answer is 71.3 (gal)
